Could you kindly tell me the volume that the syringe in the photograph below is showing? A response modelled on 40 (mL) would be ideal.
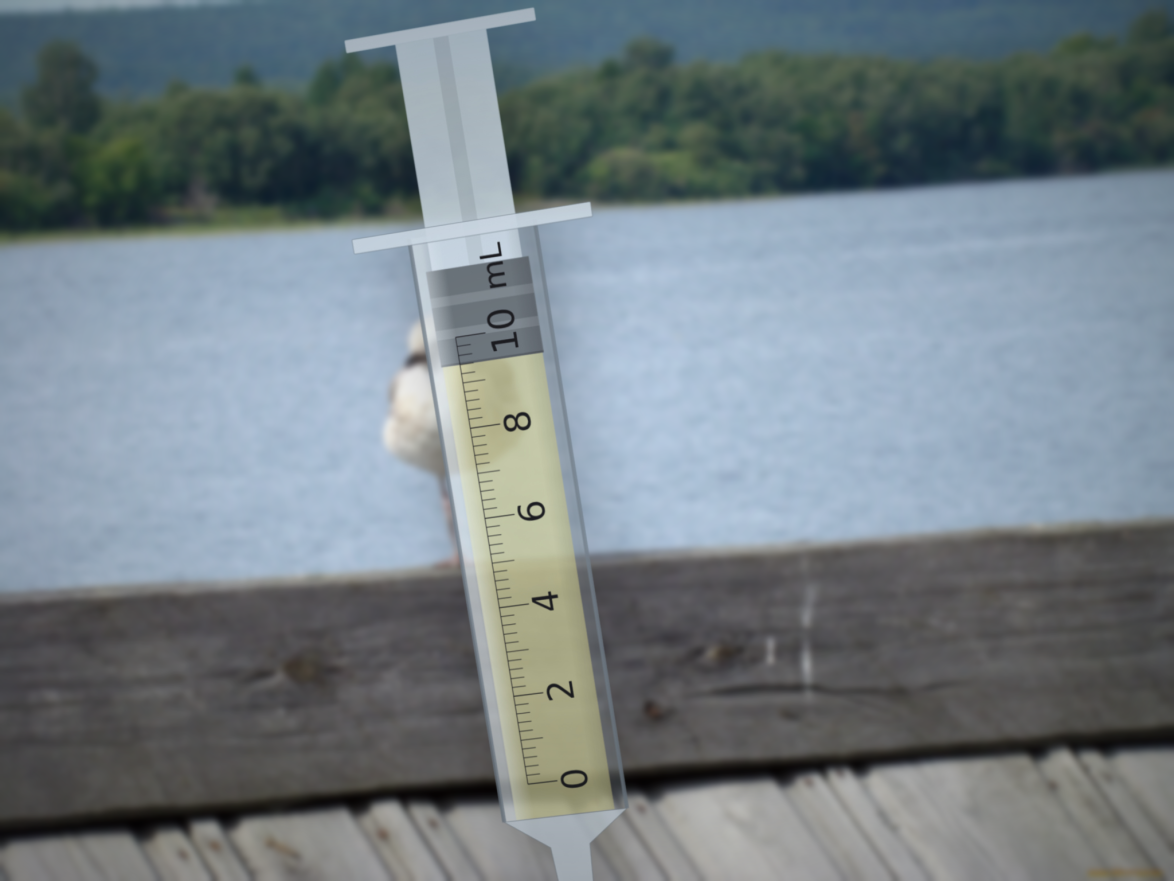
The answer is 9.4 (mL)
